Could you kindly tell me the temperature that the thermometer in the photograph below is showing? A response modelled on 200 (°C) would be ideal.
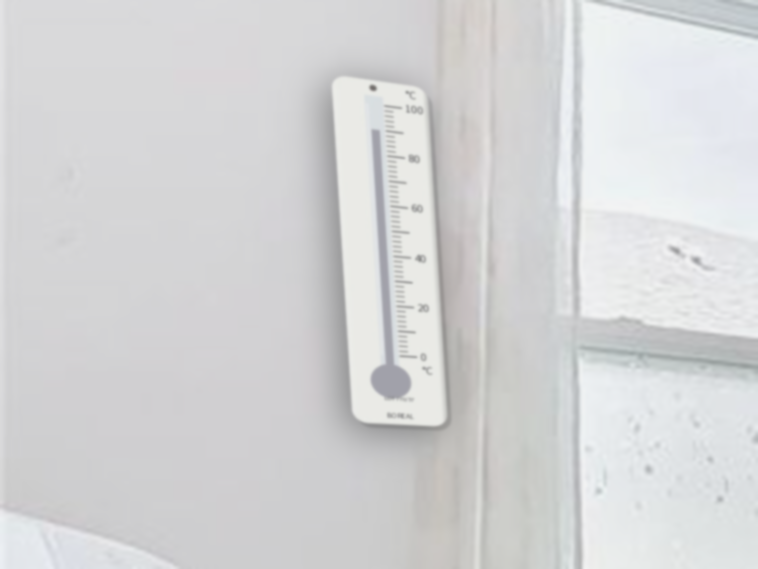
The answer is 90 (°C)
